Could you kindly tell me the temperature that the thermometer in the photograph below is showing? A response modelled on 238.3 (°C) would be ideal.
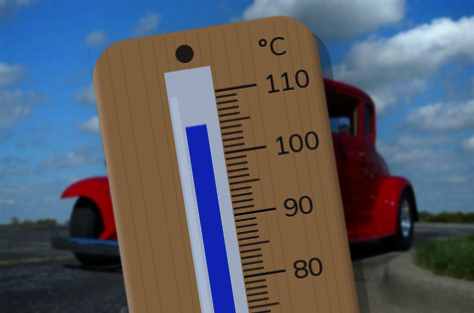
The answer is 105 (°C)
